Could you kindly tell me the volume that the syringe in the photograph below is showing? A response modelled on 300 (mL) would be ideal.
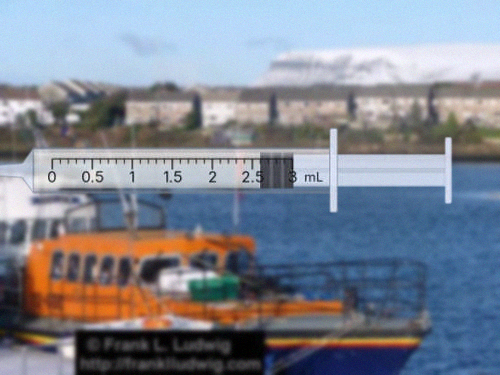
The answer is 2.6 (mL)
